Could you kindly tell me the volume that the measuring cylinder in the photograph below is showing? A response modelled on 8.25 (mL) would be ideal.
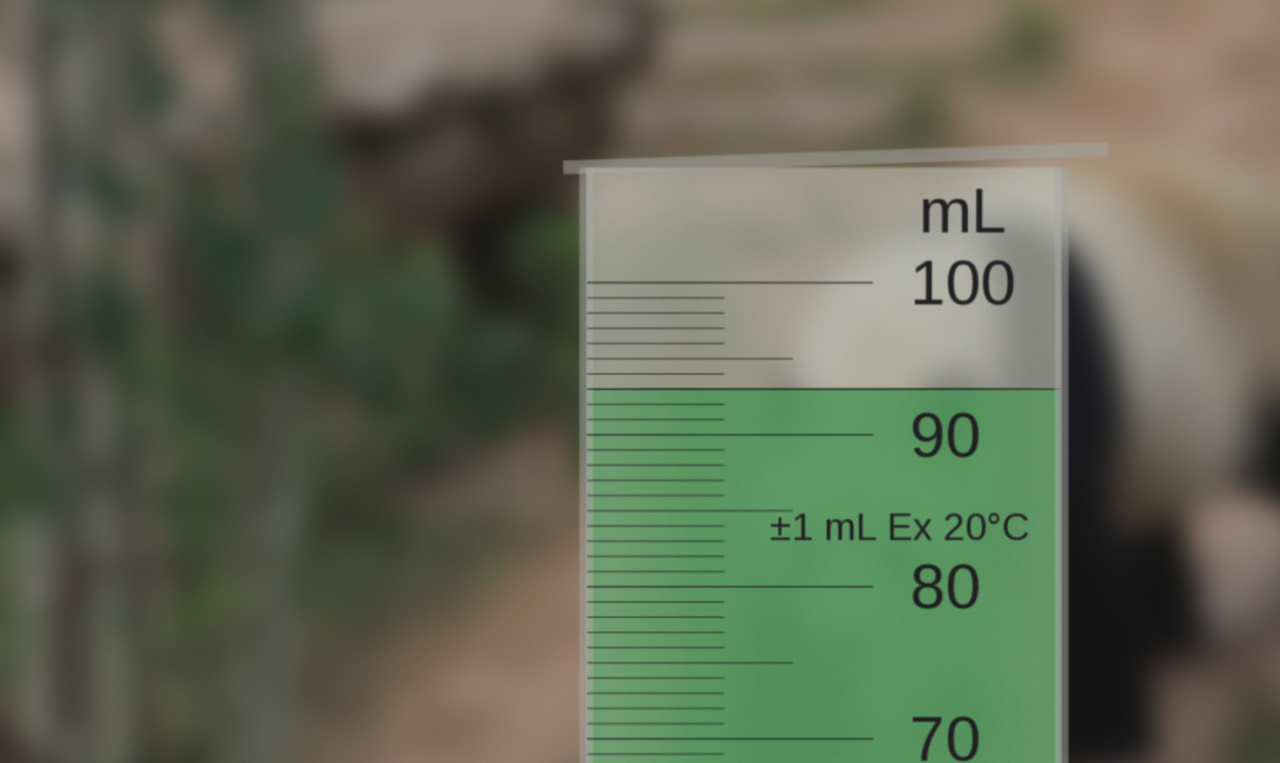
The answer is 93 (mL)
